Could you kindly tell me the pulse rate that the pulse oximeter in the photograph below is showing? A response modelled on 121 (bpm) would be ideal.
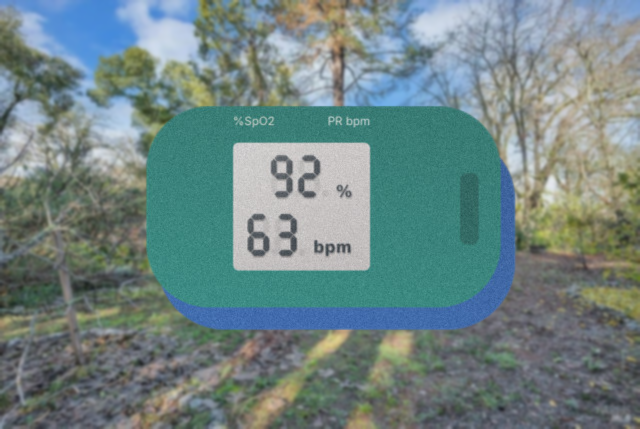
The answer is 63 (bpm)
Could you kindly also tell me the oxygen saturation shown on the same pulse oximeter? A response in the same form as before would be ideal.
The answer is 92 (%)
